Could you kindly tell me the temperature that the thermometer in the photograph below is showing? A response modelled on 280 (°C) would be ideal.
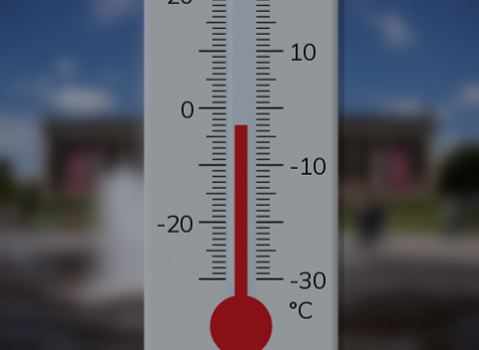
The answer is -3 (°C)
